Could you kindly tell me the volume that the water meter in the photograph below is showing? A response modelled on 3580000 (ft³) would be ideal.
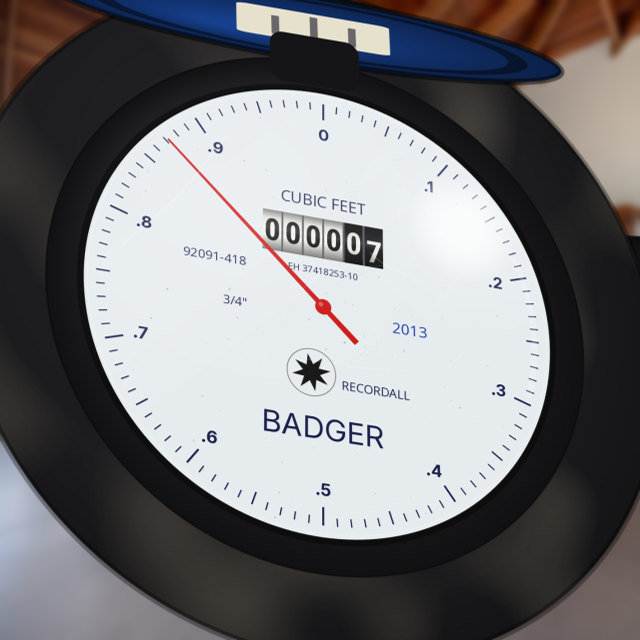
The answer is 6.87 (ft³)
